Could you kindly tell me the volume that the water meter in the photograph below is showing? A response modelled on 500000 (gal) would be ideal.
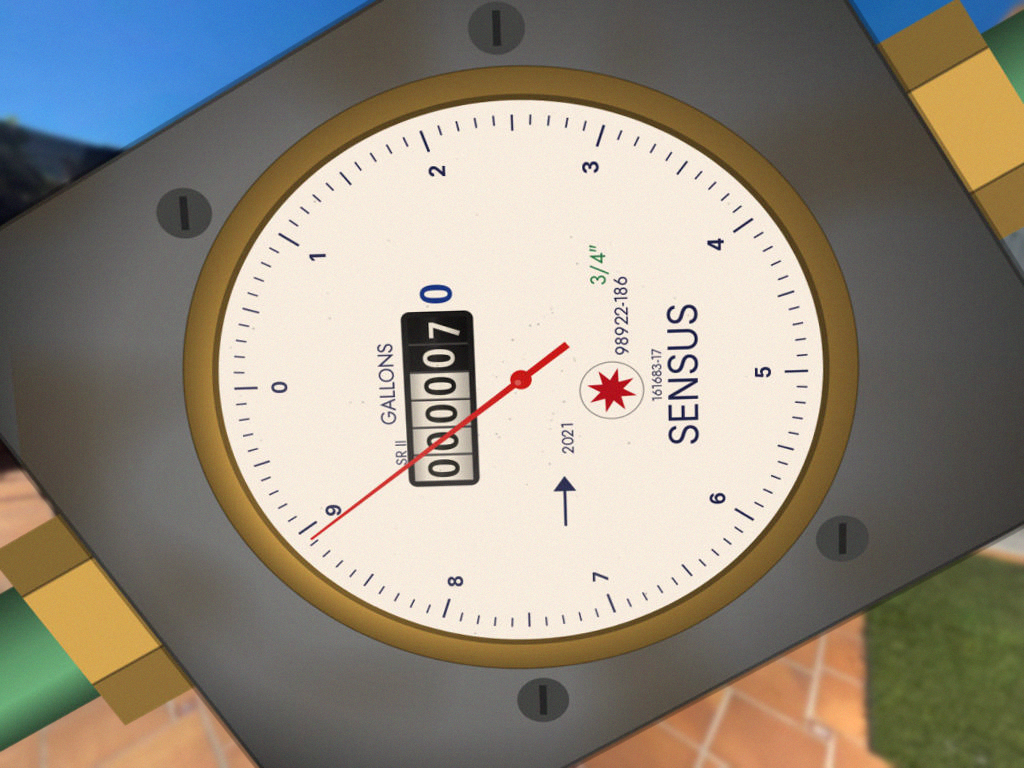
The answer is 68.9 (gal)
